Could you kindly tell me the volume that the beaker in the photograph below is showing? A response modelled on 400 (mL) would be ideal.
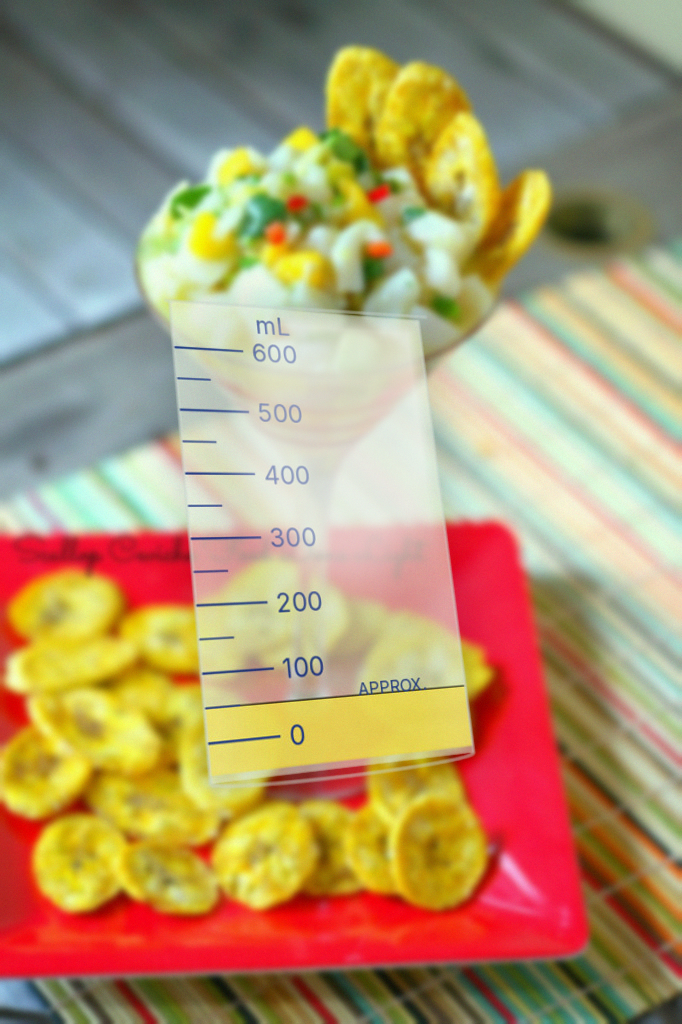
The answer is 50 (mL)
